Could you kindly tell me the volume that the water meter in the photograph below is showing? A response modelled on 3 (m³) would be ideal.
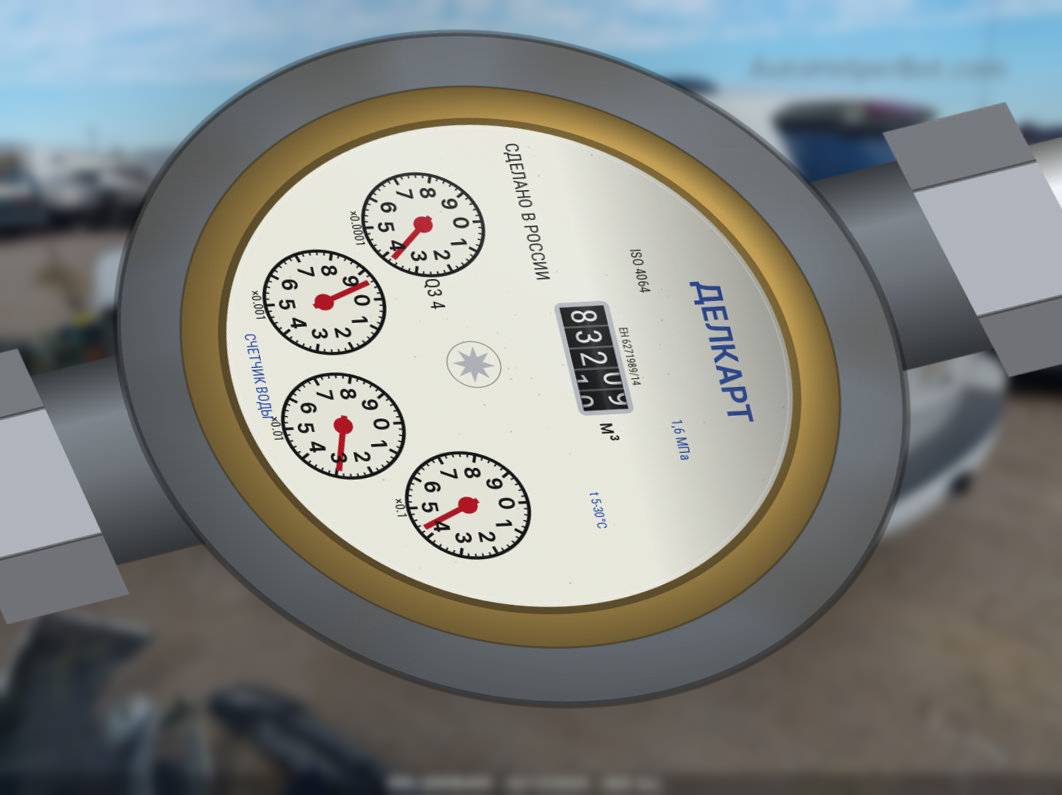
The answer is 83209.4293 (m³)
